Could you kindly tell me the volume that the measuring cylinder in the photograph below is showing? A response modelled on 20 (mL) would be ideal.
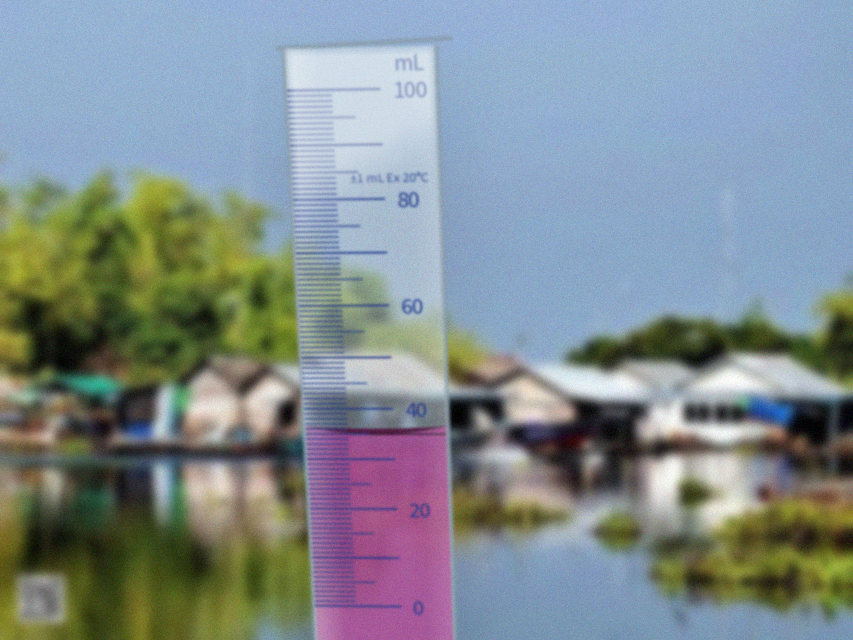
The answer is 35 (mL)
